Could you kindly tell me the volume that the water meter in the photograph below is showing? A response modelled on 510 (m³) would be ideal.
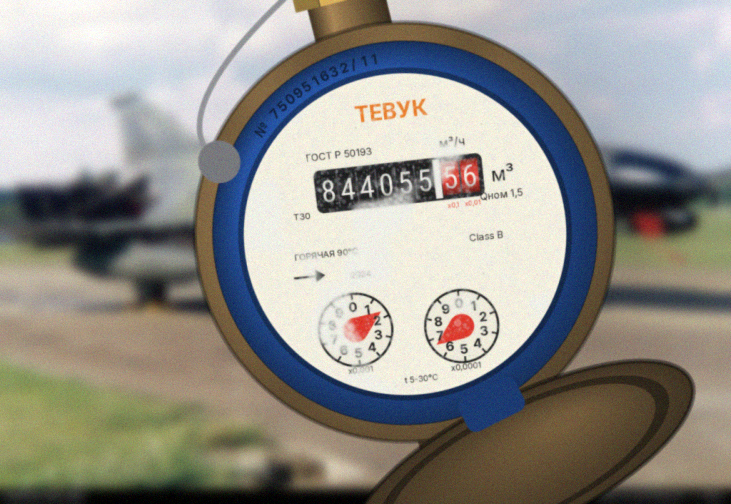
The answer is 844055.5616 (m³)
